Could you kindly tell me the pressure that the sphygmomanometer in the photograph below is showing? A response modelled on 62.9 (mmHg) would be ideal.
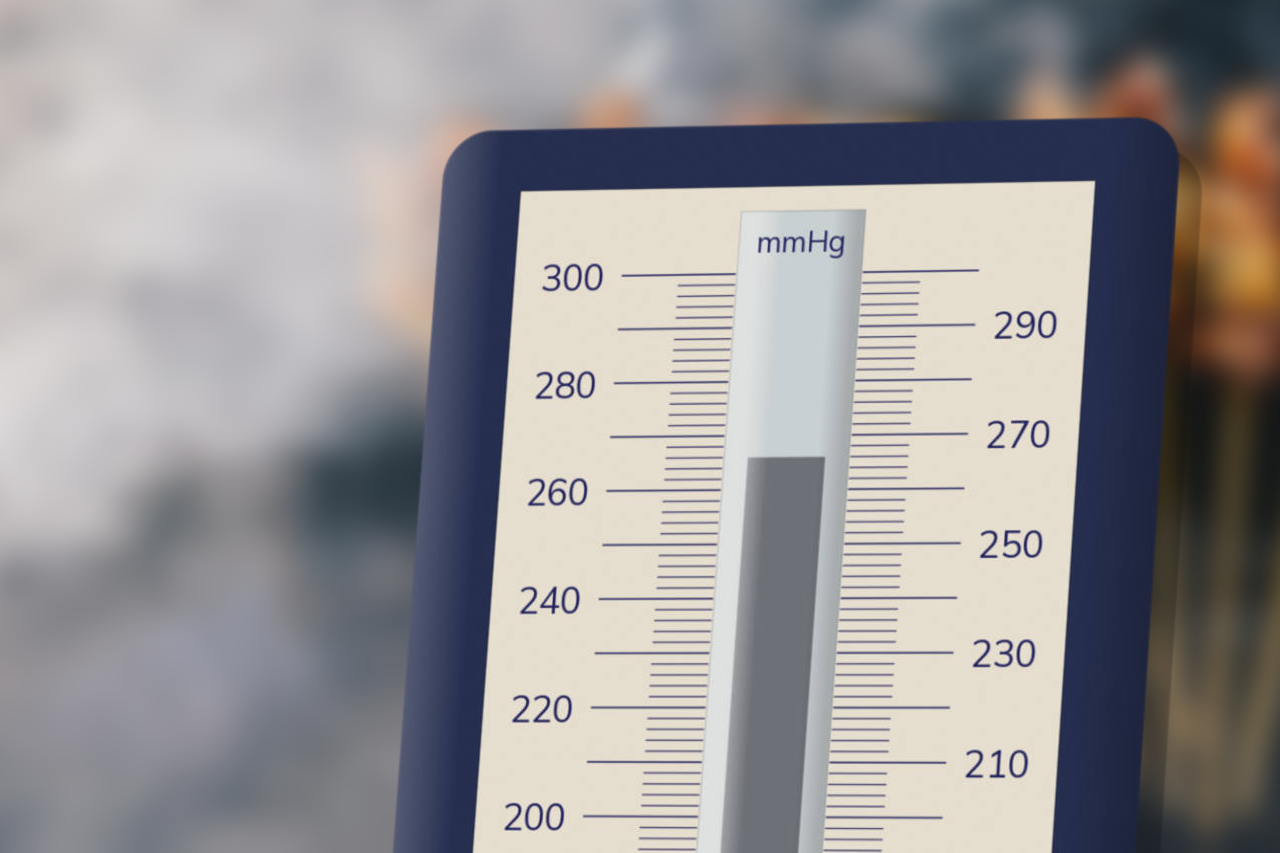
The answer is 266 (mmHg)
